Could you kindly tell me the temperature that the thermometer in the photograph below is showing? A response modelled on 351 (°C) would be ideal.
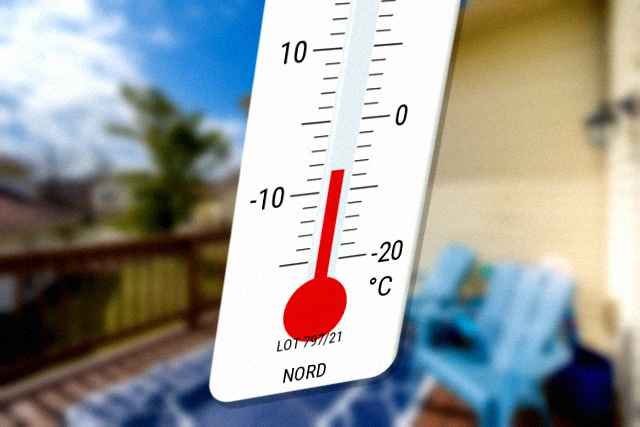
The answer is -7 (°C)
